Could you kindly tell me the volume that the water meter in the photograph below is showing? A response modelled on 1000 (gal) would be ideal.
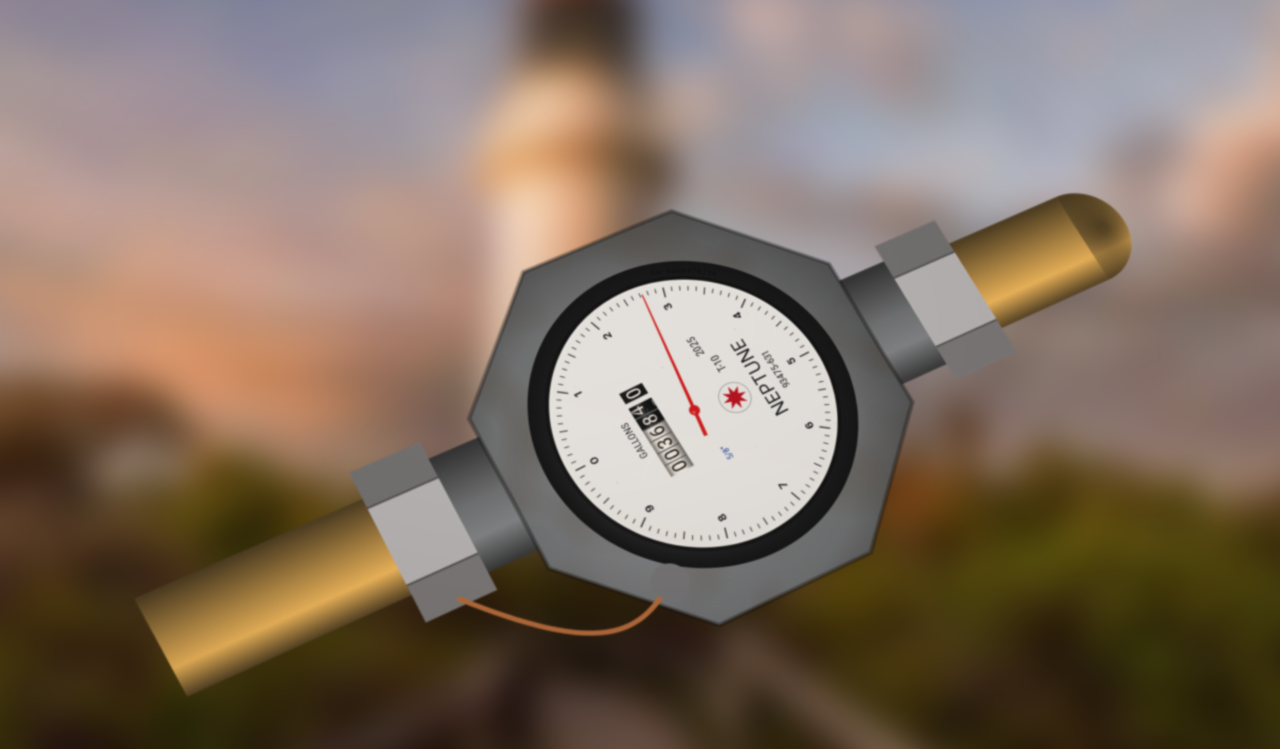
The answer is 36842.7 (gal)
